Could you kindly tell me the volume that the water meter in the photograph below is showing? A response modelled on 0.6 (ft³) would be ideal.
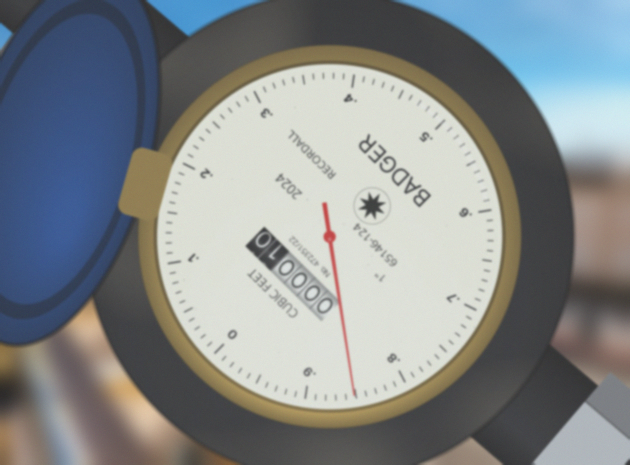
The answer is 9.85 (ft³)
